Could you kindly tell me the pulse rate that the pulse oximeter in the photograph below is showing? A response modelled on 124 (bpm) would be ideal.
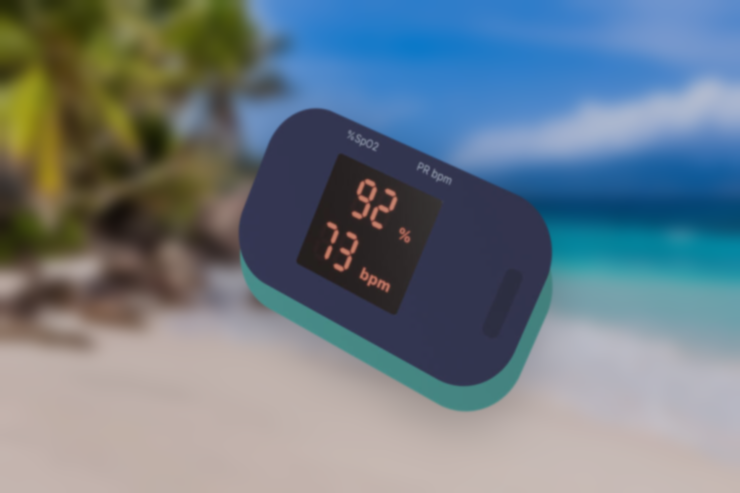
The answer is 73 (bpm)
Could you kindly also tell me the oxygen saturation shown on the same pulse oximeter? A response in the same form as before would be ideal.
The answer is 92 (%)
